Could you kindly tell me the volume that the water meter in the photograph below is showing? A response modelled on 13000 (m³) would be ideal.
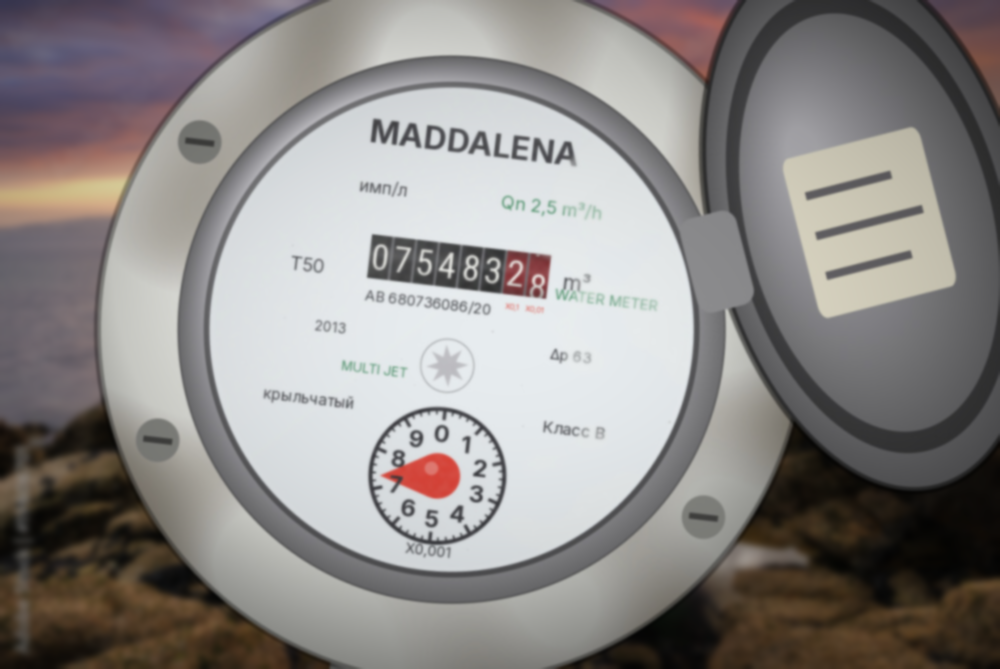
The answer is 75483.277 (m³)
